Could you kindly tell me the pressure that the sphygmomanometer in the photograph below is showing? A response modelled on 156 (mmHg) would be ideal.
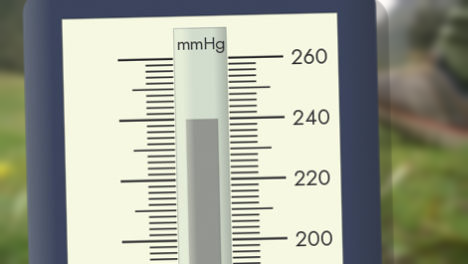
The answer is 240 (mmHg)
